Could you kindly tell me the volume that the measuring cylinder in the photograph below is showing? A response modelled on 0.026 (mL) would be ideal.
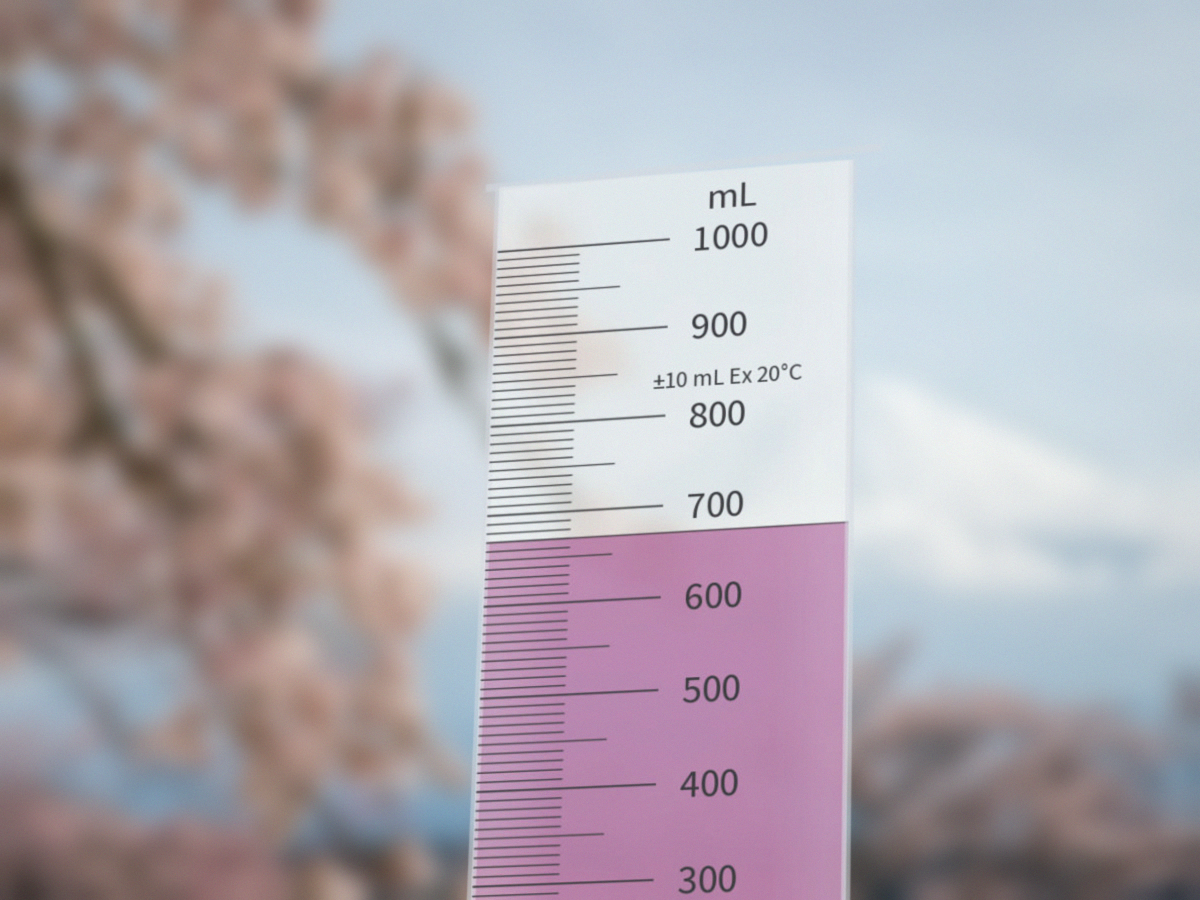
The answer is 670 (mL)
